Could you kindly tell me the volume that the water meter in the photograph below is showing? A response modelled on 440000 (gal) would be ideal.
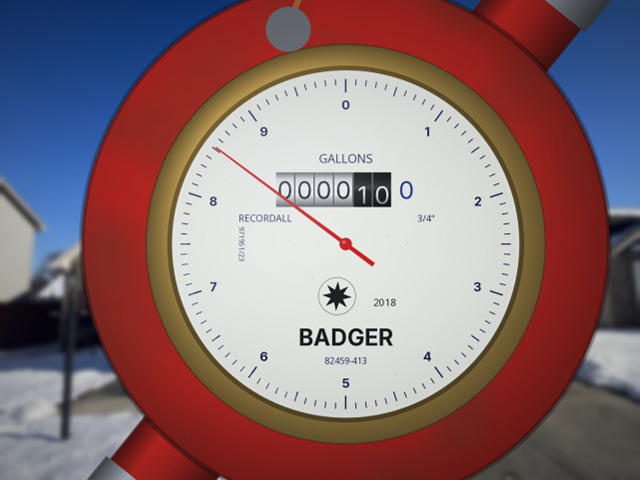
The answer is 98.5 (gal)
